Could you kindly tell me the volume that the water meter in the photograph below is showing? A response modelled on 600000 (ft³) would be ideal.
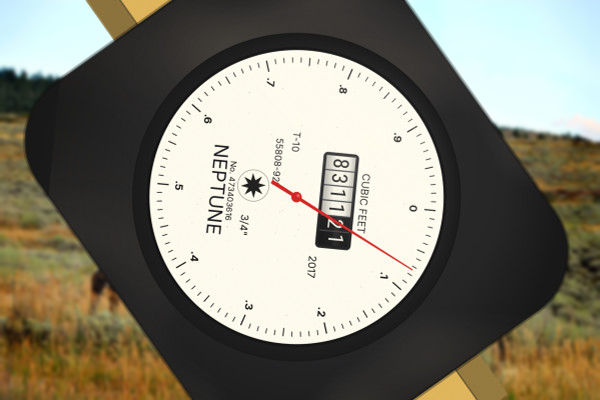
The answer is 831121.07 (ft³)
